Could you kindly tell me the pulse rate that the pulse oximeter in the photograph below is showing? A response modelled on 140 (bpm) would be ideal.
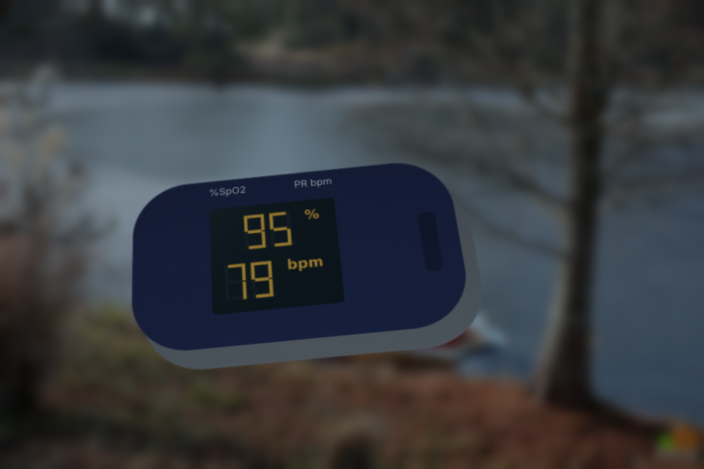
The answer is 79 (bpm)
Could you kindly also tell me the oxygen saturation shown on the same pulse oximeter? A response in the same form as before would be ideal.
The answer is 95 (%)
